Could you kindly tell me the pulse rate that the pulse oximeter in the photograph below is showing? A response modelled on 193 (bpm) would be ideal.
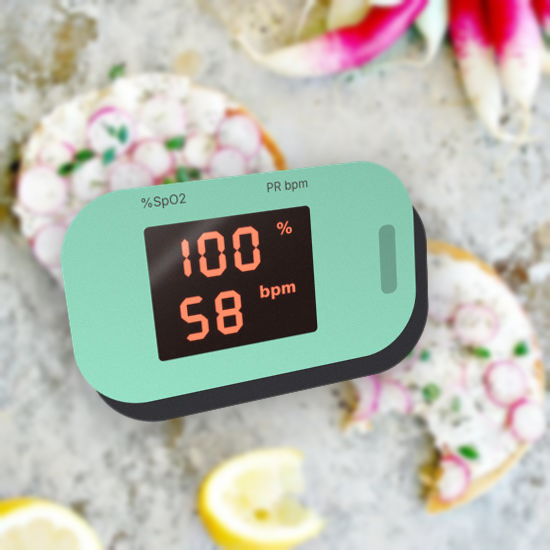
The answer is 58 (bpm)
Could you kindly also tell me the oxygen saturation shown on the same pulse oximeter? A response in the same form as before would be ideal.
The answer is 100 (%)
